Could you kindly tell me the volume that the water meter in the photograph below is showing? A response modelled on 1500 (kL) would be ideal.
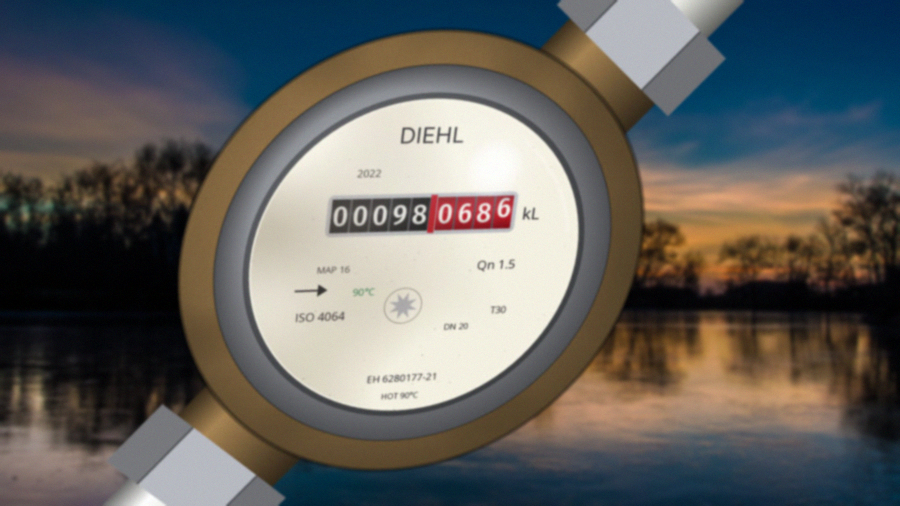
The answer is 98.0686 (kL)
